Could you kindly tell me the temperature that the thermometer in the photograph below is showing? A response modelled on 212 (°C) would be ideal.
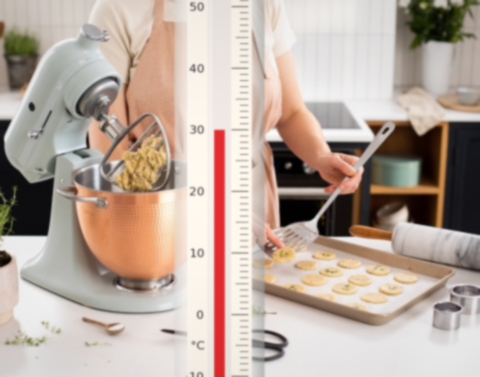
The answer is 30 (°C)
